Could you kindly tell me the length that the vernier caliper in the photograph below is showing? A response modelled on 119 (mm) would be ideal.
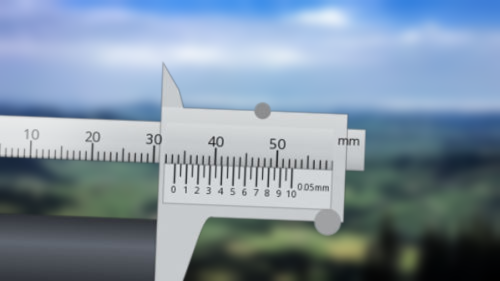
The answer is 33.5 (mm)
